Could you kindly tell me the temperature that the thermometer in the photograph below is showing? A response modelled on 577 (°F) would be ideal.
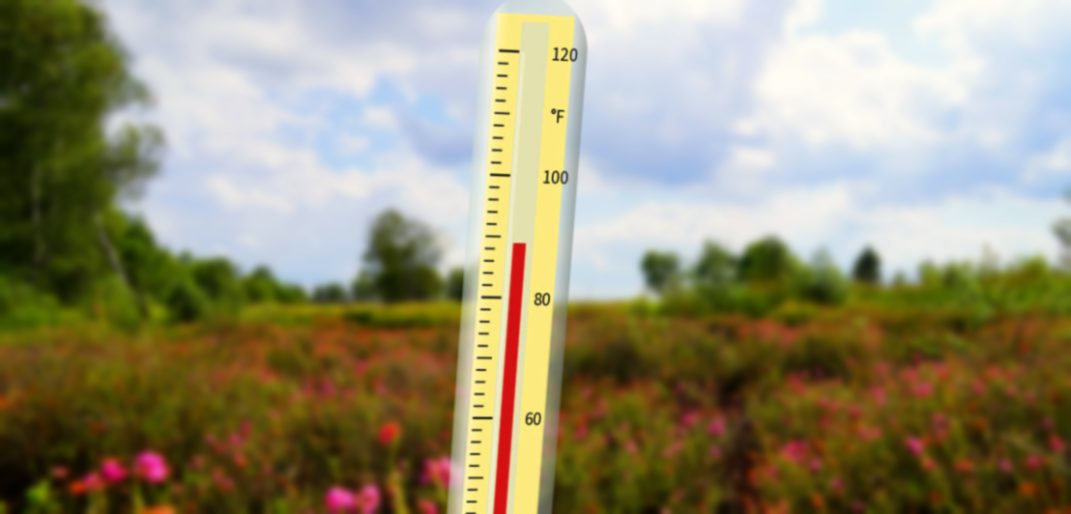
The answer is 89 (°F)
